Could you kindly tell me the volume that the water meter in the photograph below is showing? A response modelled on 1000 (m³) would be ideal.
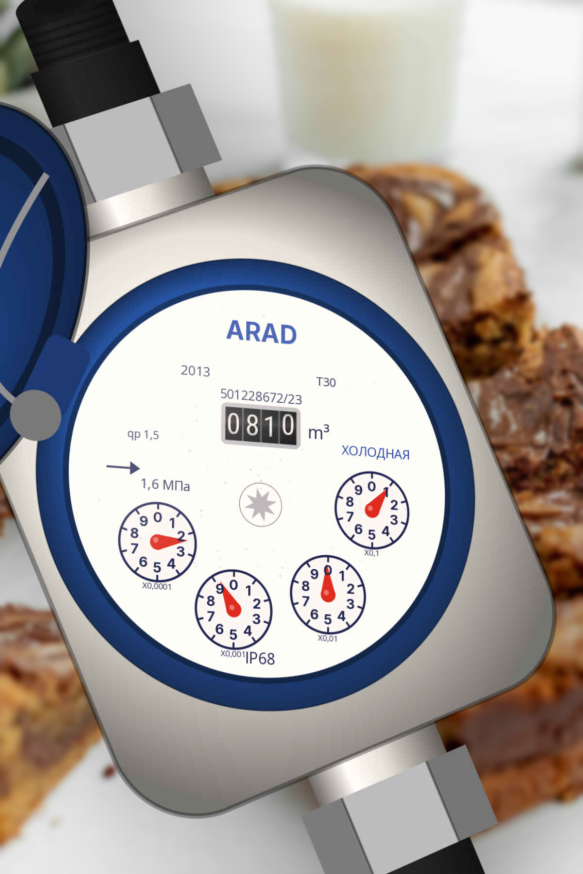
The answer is 810.0992 (m³)
